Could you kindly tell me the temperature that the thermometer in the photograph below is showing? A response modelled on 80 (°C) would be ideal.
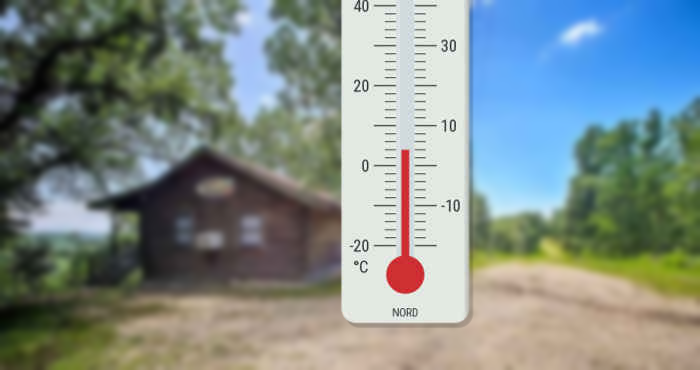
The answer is 4 (°C)
